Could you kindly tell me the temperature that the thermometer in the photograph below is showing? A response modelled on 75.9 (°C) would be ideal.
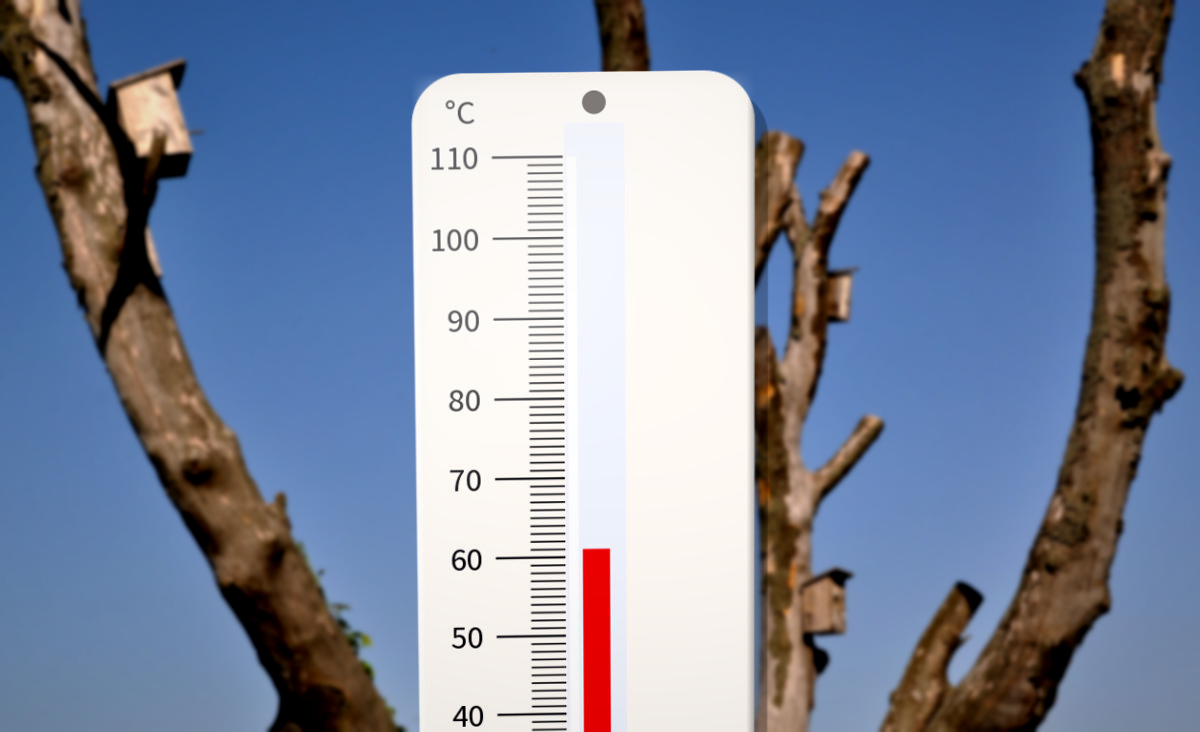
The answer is 61 (°C)
